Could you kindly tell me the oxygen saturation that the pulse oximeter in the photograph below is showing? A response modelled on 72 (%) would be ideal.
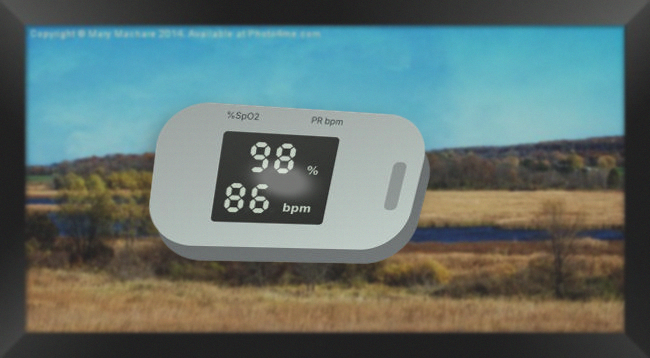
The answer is 98 (%)
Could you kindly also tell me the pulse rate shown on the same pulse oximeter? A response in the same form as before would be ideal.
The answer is 86 (bpm)
